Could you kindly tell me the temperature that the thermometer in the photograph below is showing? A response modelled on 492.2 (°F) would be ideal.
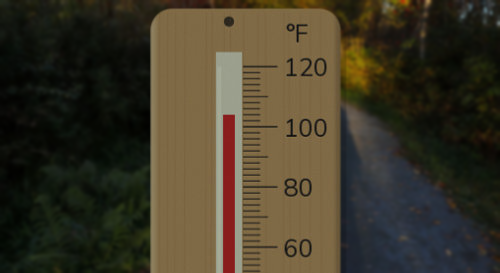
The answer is 104 (°F)
